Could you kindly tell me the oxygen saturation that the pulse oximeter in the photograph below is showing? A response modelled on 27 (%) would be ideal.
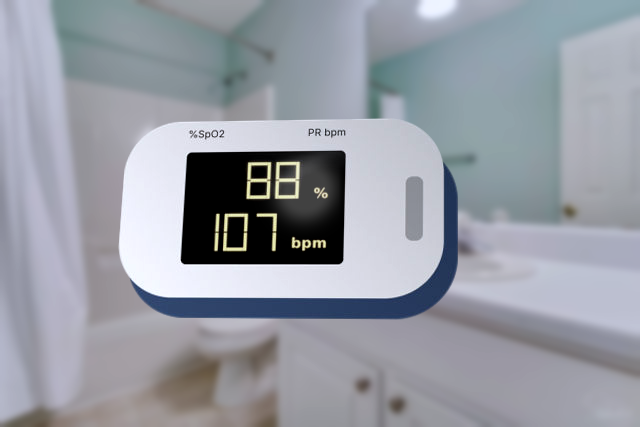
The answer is 88 (%)
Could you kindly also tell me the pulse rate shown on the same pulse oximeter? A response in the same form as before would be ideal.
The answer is 107 (bpm)
